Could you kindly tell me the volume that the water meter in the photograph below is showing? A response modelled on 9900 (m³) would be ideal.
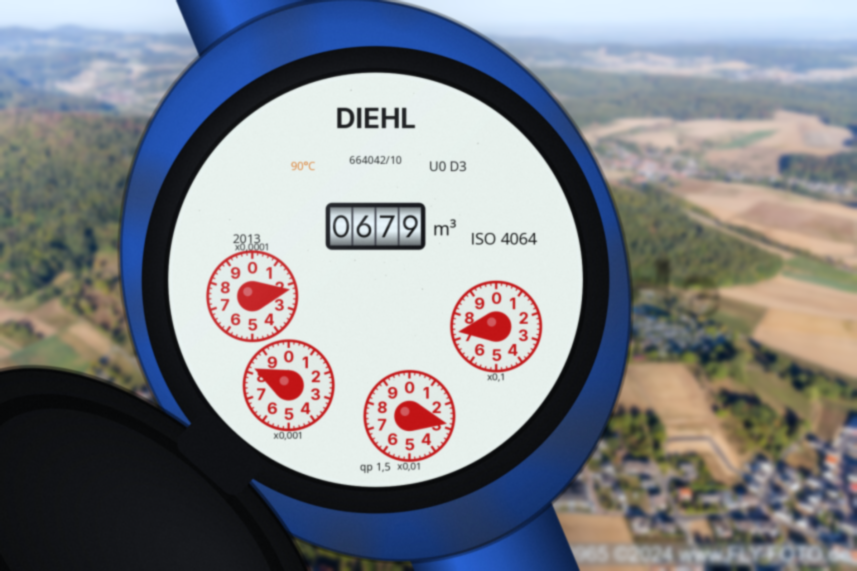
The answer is 679.7282 (m³)
